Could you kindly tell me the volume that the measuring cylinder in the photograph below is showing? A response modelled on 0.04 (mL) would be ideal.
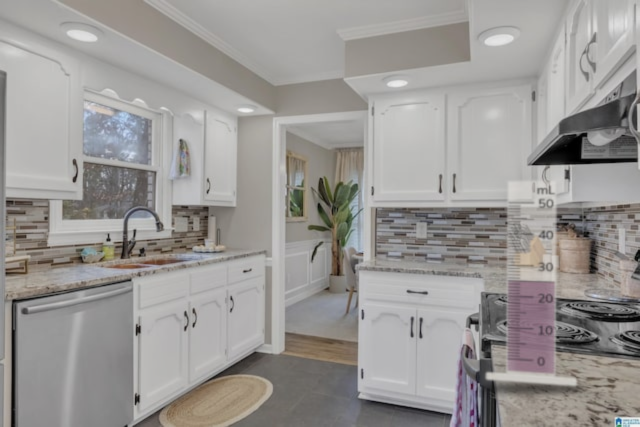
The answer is 25 (mL)
